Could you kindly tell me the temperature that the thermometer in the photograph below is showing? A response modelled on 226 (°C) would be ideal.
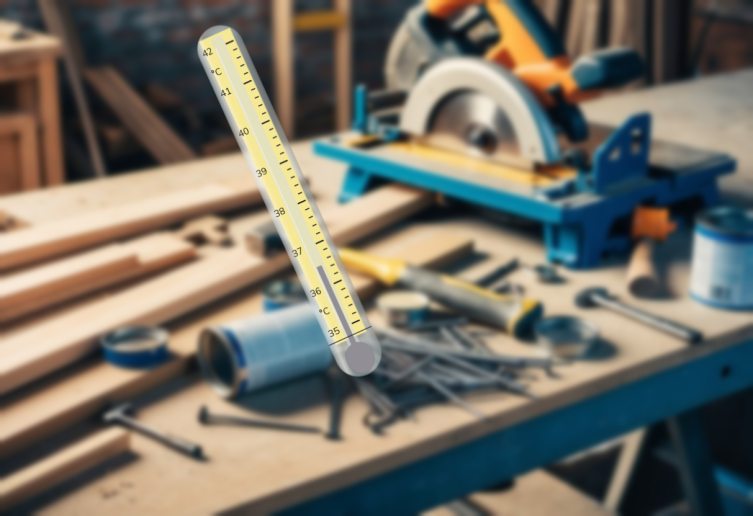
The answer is 36.5 (°C)
